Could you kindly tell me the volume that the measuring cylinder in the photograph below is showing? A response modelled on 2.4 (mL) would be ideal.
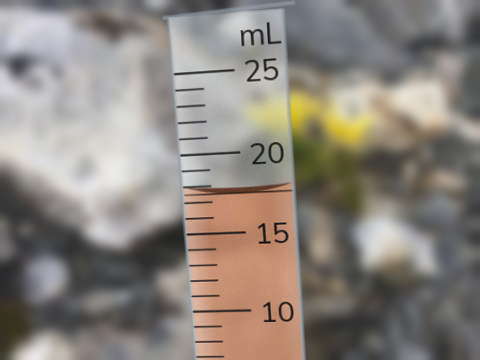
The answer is 17.5 (mL)
